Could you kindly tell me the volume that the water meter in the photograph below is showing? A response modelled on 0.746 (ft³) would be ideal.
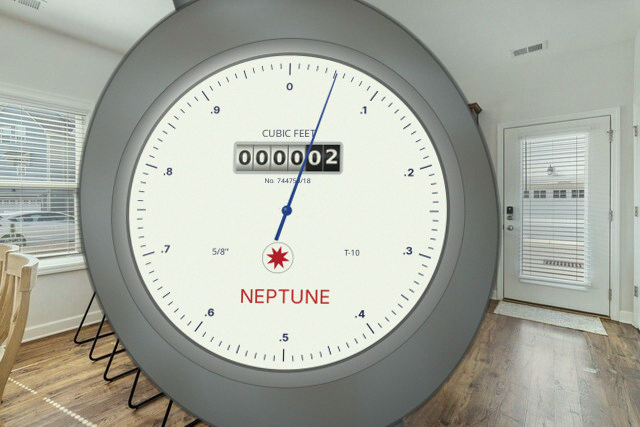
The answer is 2.05 (ft³)
